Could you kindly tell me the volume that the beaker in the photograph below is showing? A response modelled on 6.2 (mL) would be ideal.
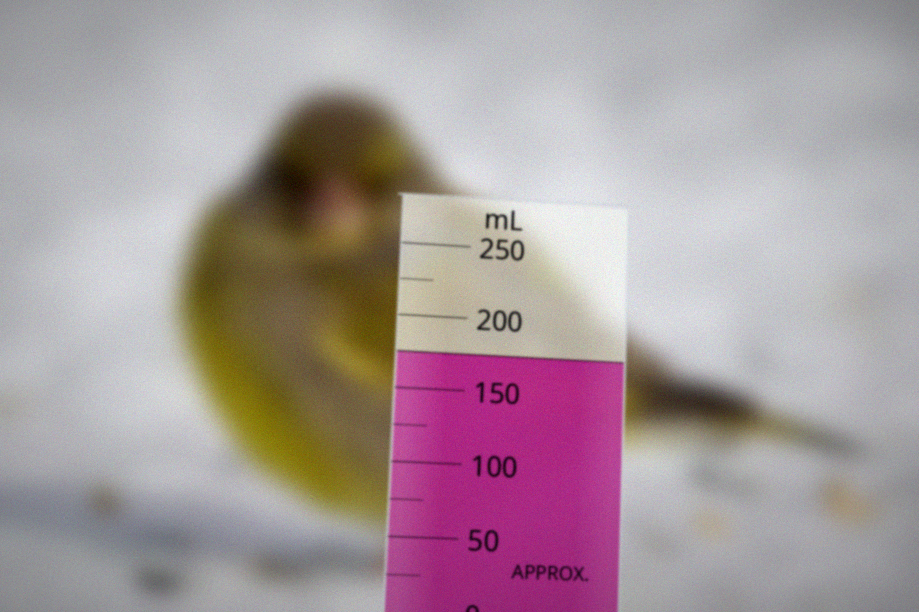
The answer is 175 (mL)
